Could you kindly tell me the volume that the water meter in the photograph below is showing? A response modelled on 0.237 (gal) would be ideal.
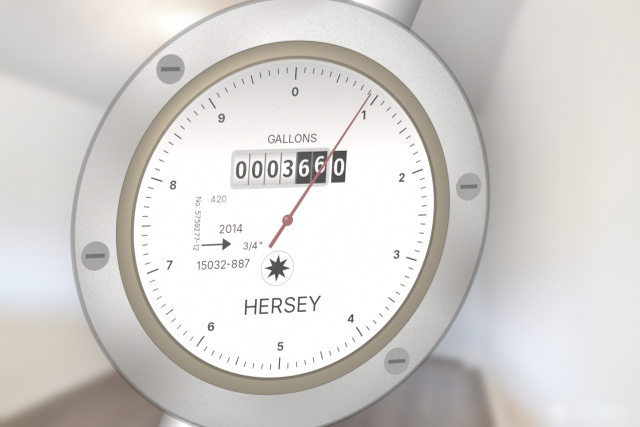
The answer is 3660.9 (gal)
